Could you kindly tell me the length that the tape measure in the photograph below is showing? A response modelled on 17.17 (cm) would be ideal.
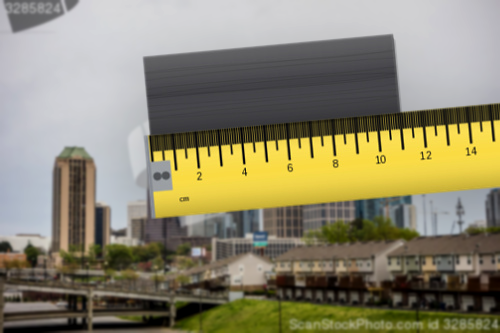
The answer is 11 (cm)
